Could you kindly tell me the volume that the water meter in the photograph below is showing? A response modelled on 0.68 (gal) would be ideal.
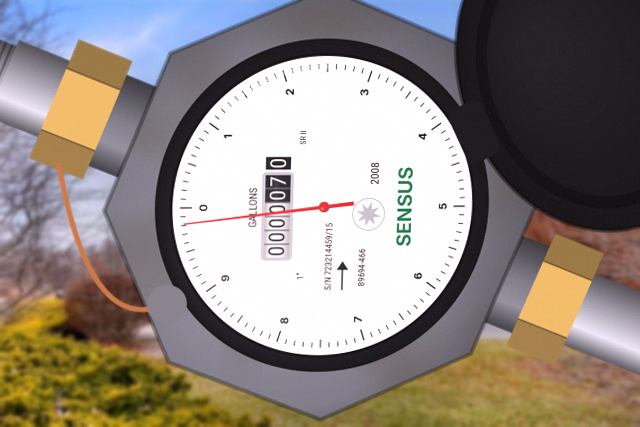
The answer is 69.8 (gal)
